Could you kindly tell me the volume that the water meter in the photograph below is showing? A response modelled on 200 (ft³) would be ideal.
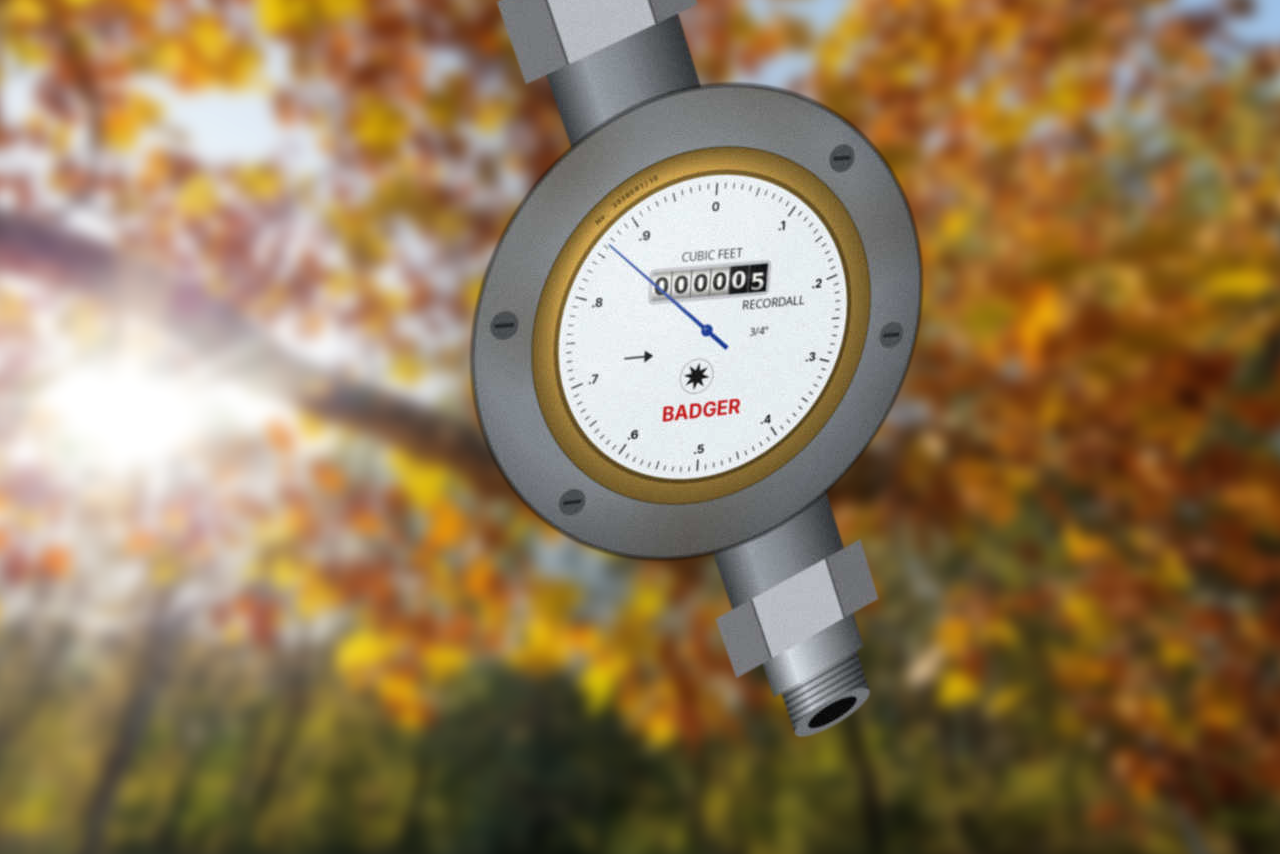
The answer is 4.86 (ft³)
